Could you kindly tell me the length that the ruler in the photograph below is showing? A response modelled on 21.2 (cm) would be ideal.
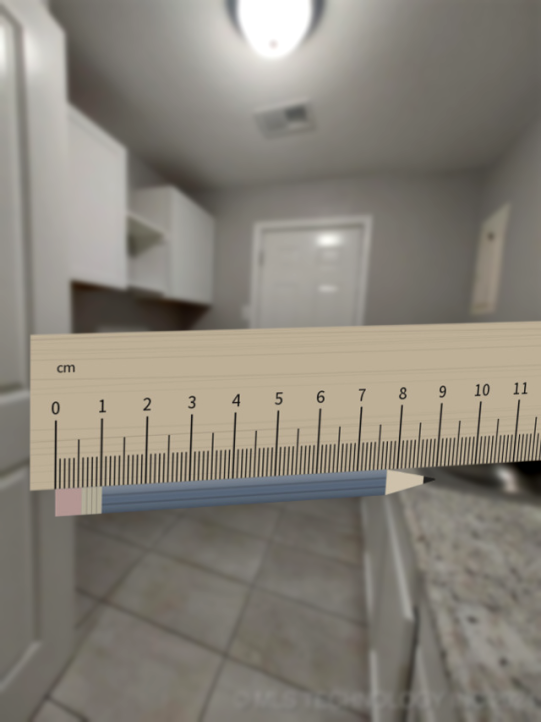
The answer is 9 (cm)
